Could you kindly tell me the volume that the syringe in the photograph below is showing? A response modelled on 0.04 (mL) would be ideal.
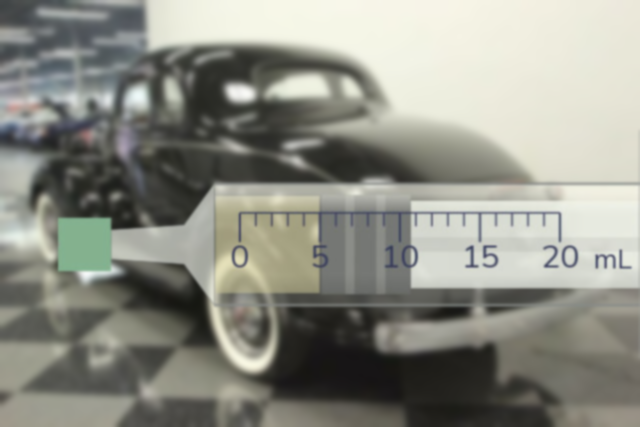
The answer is 5 (mL)
